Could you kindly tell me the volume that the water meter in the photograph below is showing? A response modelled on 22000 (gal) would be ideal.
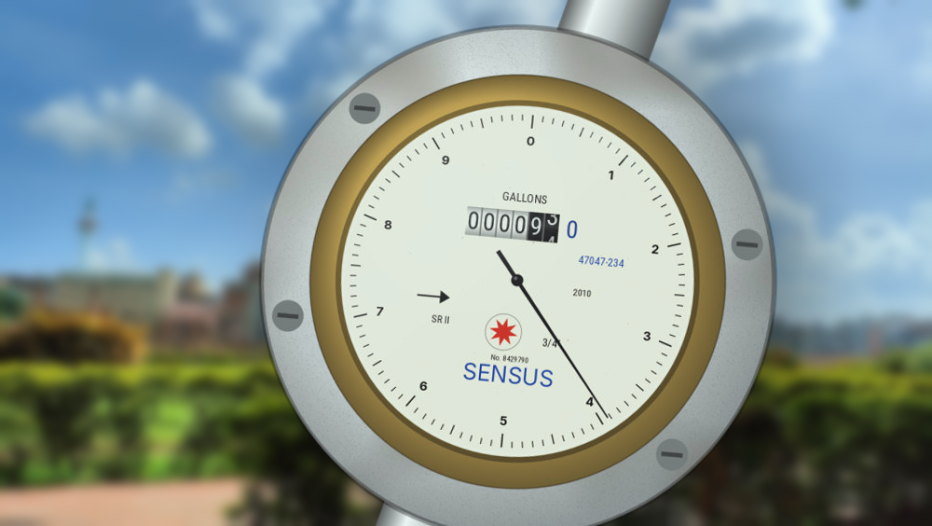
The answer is 933.9 (gal)
